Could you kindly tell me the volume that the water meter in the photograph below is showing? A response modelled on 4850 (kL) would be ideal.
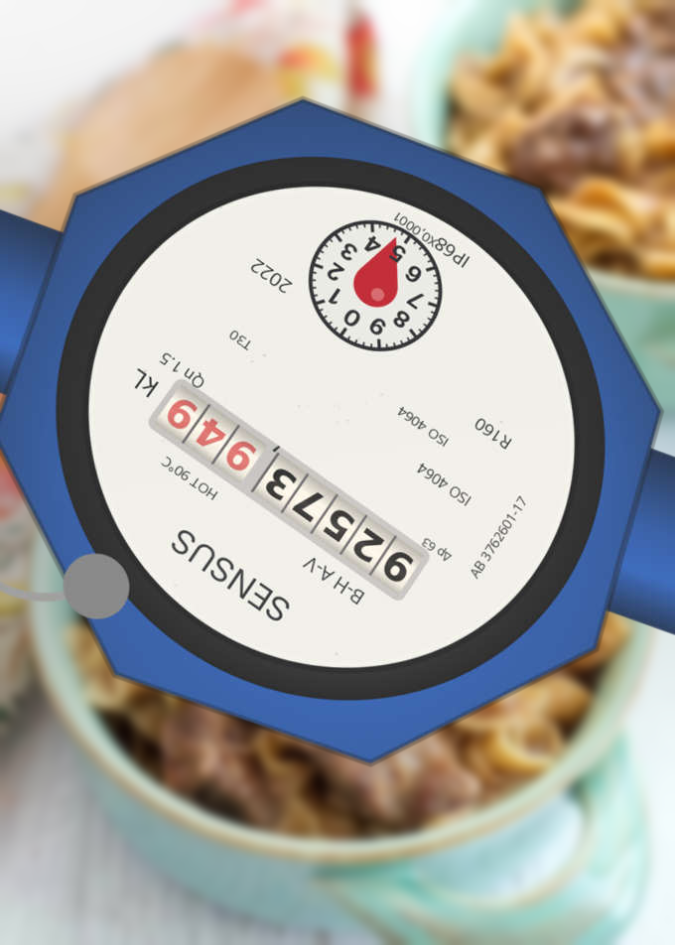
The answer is 92573.9494 (kL)
